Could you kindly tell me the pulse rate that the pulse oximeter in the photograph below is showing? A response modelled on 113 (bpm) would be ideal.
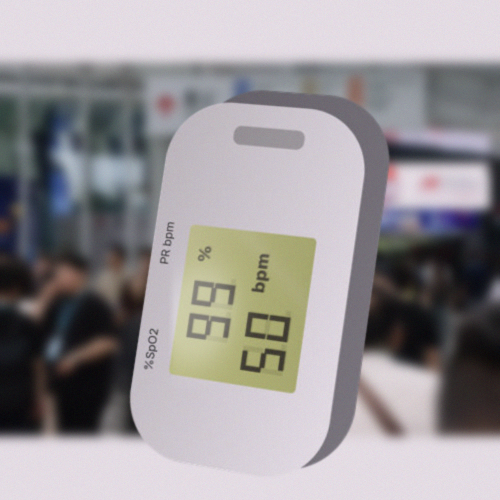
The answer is 50 (bpm)
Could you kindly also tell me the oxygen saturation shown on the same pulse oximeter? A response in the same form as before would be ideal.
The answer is 99 (%)
